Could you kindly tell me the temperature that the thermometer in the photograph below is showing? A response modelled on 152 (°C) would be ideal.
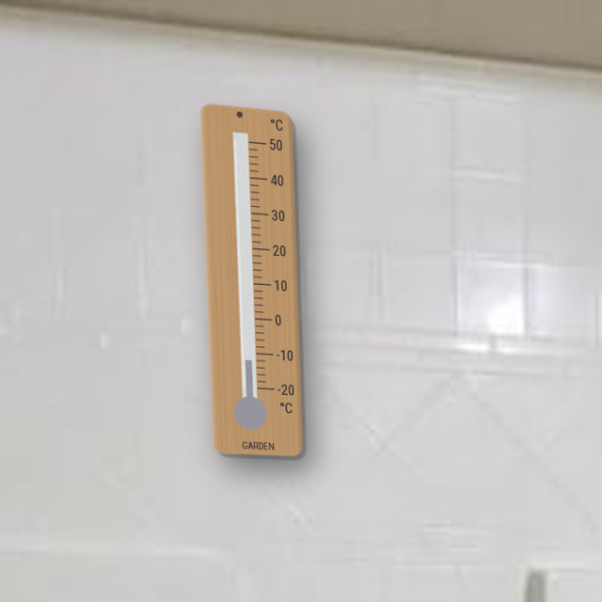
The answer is -12 (°C)
